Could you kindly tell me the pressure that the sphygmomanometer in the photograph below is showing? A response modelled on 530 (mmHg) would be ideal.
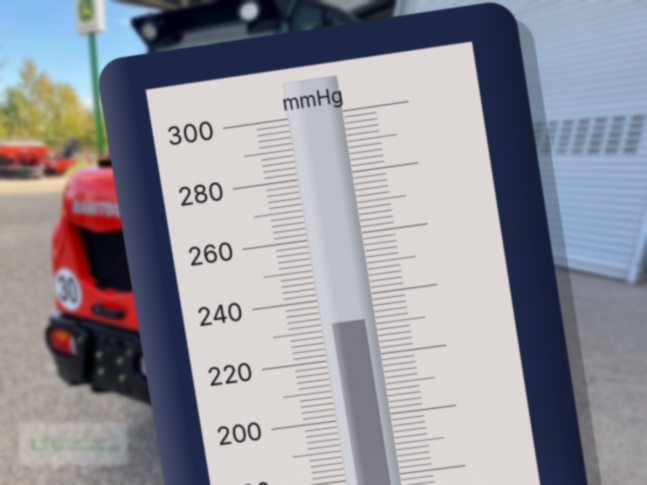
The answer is 232 (mmHg)
